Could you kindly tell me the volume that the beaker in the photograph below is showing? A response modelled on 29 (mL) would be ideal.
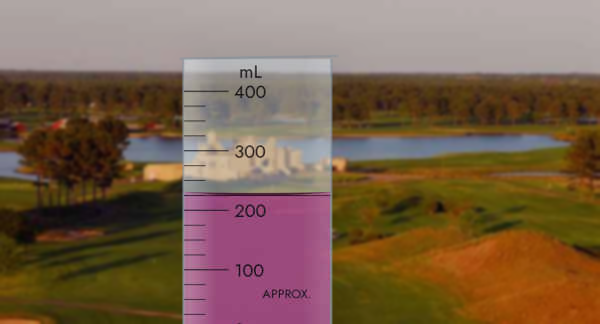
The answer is 225 (mL)
